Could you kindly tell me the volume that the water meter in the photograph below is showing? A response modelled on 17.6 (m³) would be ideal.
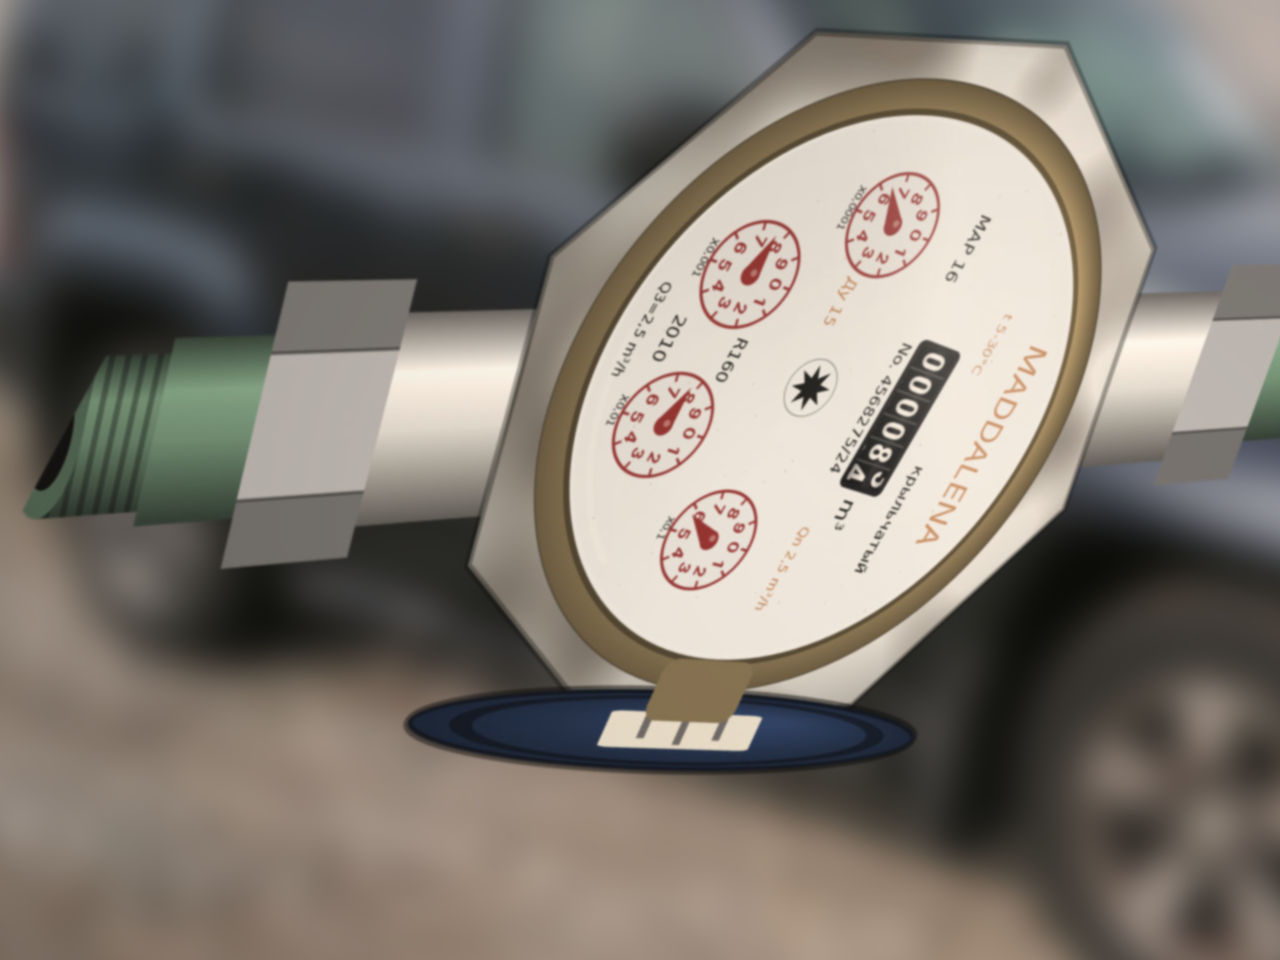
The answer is 83.5776 (m³)
